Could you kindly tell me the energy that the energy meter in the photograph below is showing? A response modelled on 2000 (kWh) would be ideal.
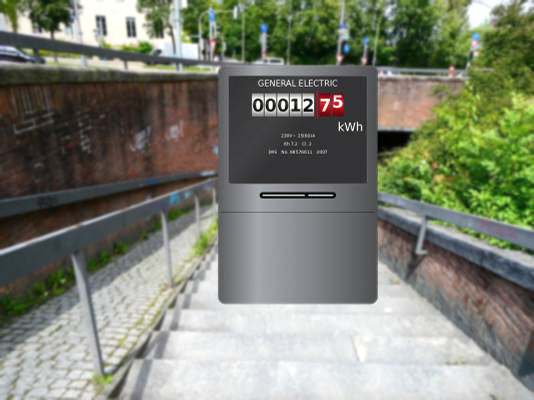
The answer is 12.75 (kWh)
